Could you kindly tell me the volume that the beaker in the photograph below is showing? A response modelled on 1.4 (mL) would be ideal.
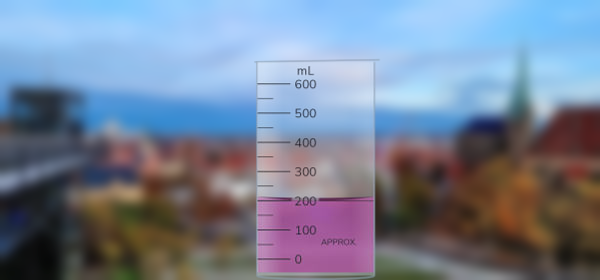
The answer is 200 (mL)
